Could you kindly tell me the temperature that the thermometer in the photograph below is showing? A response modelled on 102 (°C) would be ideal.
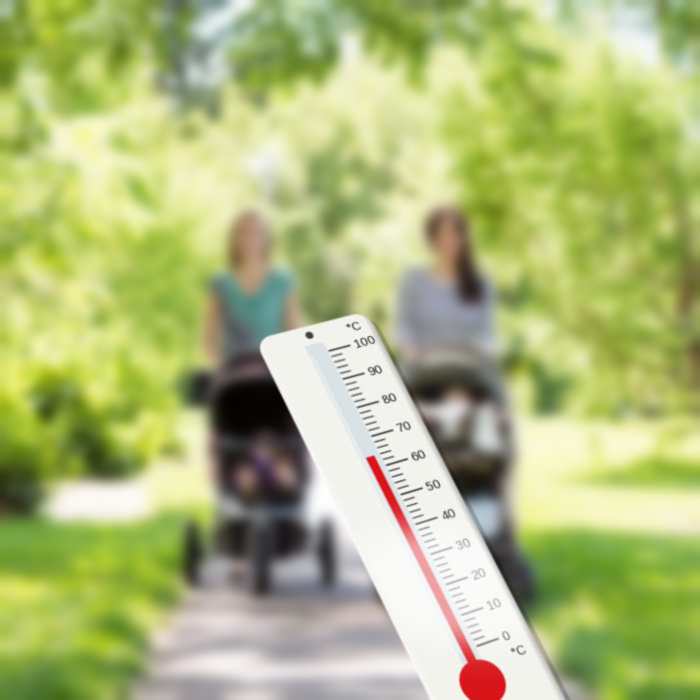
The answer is 64 (°C)
